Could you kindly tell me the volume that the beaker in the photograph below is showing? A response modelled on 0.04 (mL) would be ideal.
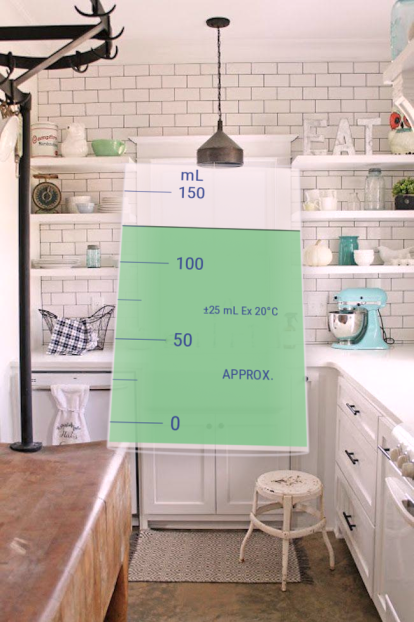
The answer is 125 (mL)
